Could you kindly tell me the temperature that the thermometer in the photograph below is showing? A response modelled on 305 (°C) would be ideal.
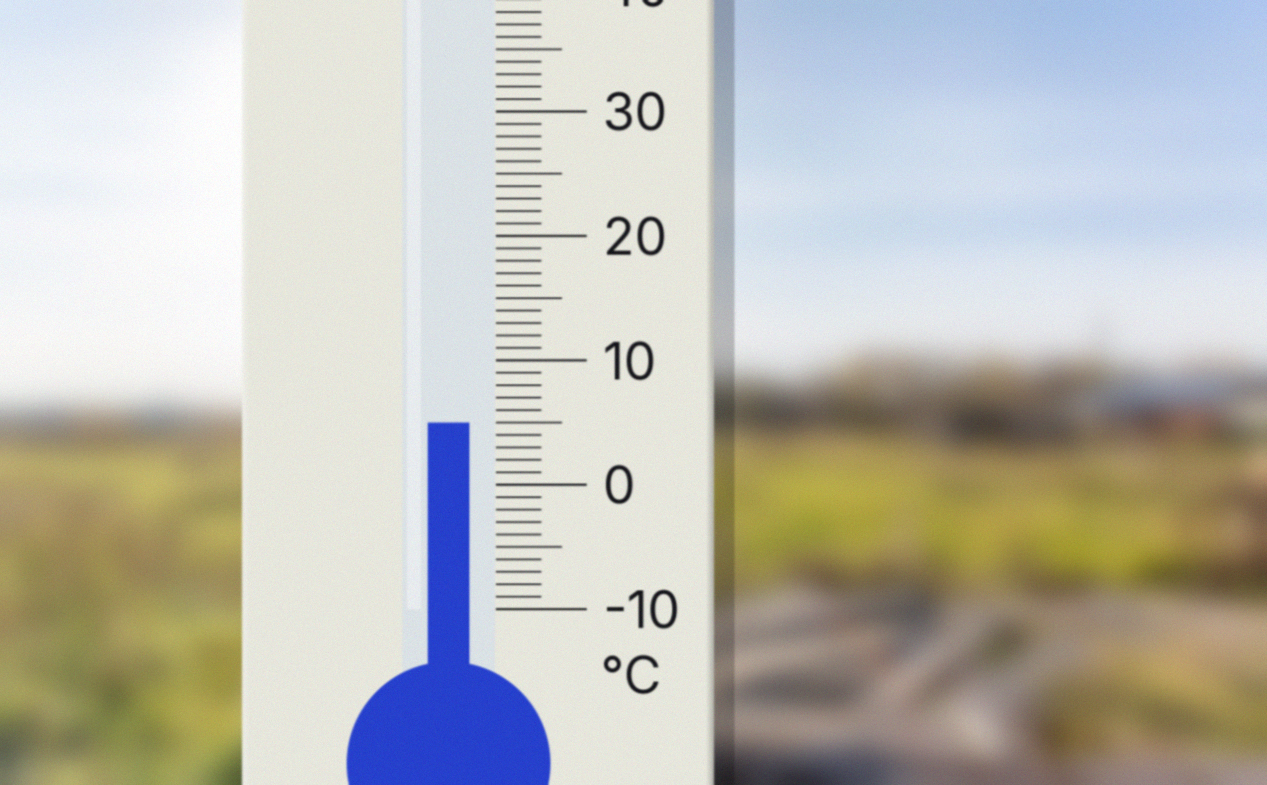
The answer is 5 (°C)
